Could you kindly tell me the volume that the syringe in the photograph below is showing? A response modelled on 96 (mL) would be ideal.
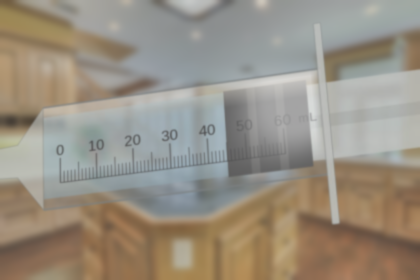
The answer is 45 (mL)
